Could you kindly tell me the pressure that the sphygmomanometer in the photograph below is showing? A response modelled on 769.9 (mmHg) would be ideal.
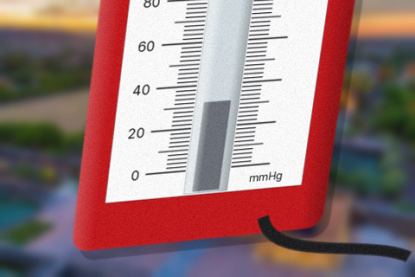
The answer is 32 (mmHg)
